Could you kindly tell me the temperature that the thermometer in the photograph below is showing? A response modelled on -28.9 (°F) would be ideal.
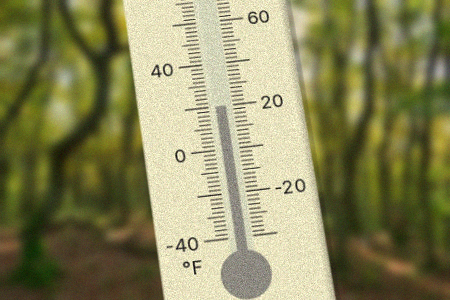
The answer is 20 (°F)
